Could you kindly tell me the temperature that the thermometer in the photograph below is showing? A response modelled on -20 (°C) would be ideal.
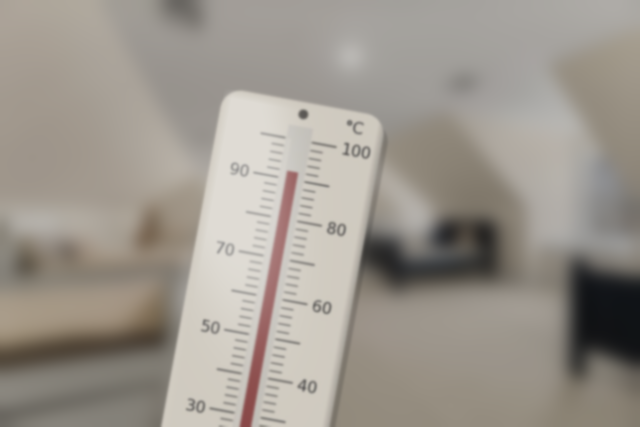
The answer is 92 (°C)
